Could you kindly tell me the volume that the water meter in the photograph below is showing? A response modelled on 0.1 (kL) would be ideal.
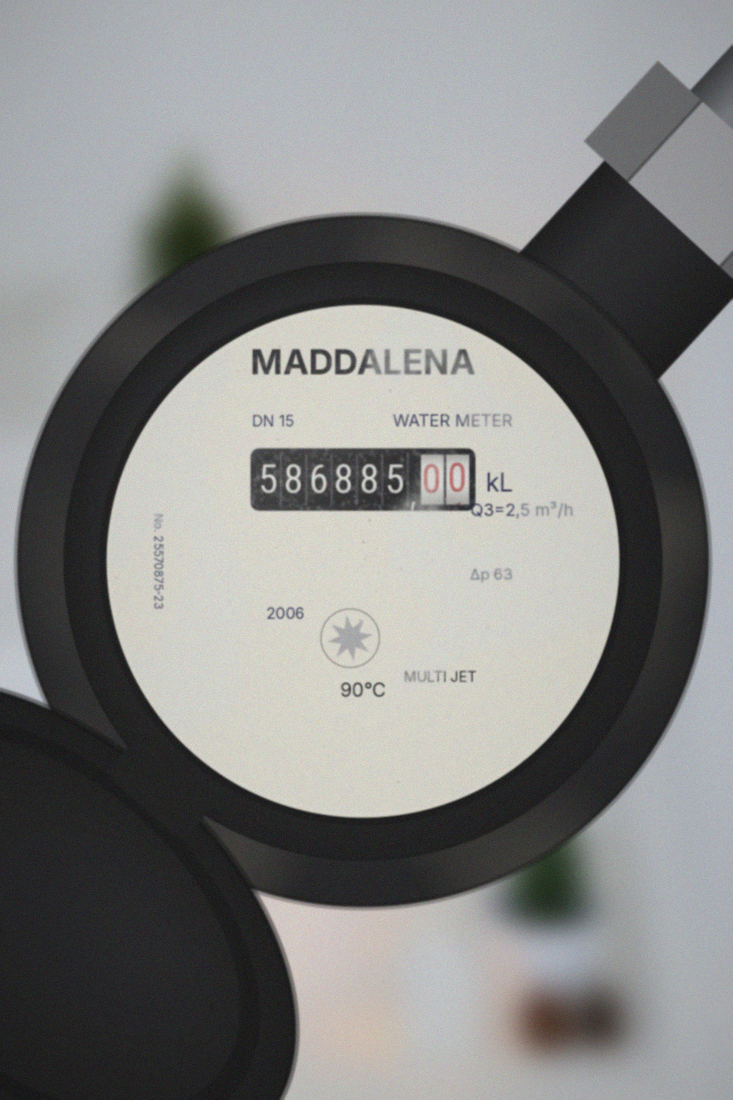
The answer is 586885.00 (kL)
